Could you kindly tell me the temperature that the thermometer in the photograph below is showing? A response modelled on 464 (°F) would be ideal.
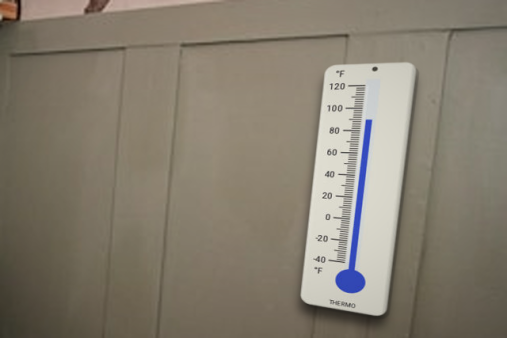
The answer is 90 (°F)
